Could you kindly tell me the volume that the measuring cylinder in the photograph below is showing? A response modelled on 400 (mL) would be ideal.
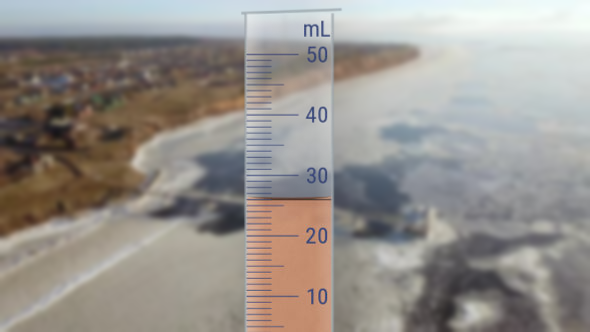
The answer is 26 (mL)
